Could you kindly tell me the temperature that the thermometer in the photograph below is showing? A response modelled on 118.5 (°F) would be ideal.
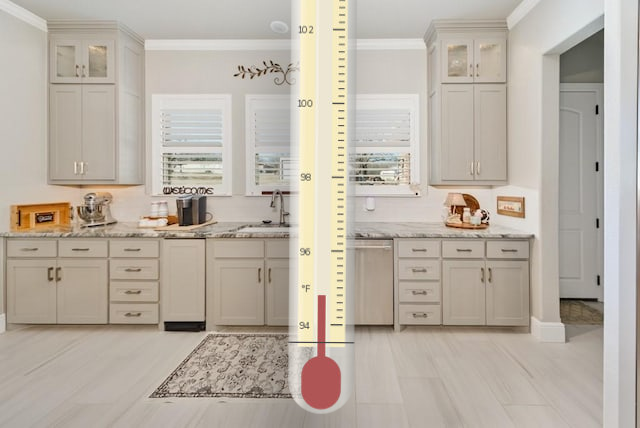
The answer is 94.8 (°F)
